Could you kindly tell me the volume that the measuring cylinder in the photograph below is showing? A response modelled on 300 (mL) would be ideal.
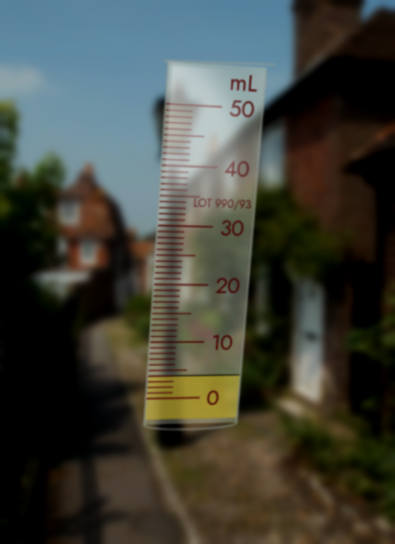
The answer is 4 (mL)
